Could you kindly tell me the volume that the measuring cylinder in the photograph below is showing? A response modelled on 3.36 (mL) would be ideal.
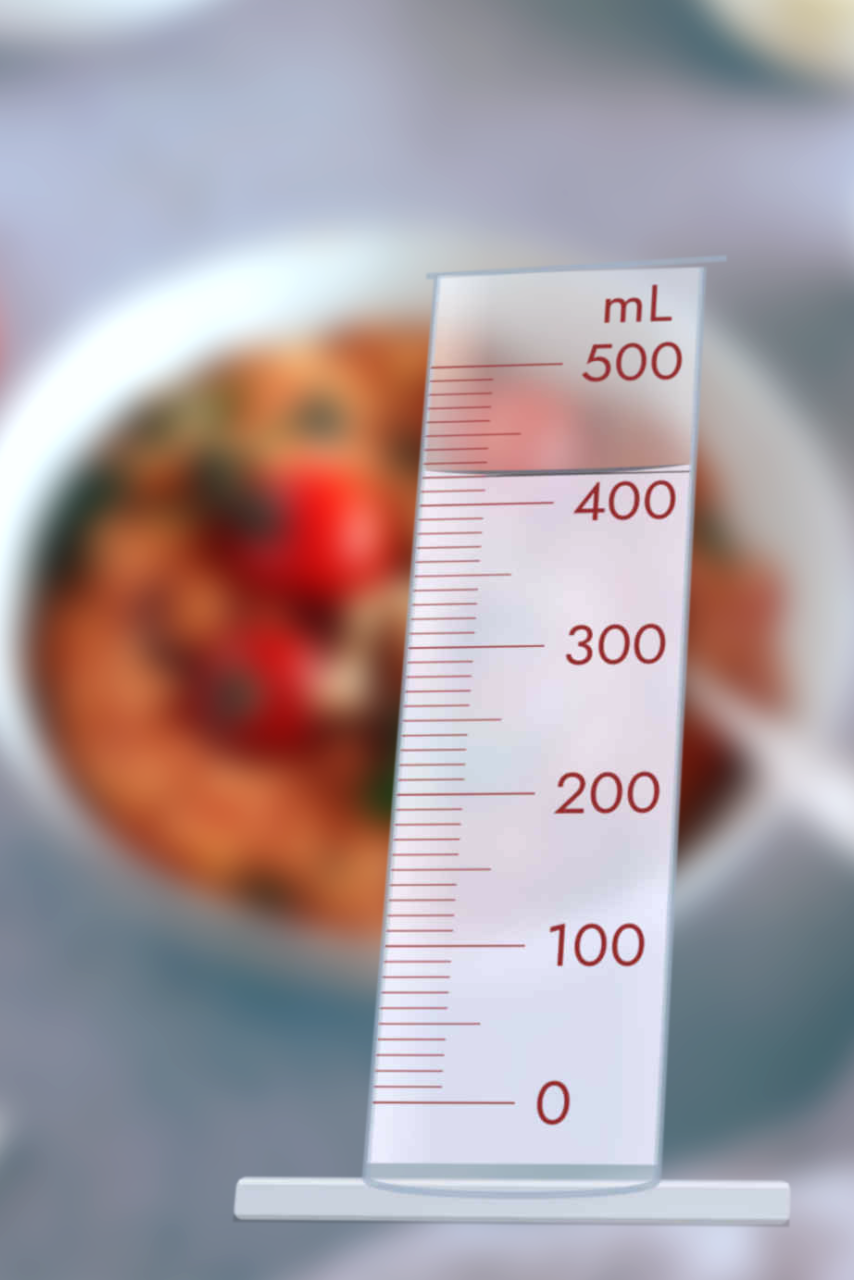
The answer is 420 (mL)
